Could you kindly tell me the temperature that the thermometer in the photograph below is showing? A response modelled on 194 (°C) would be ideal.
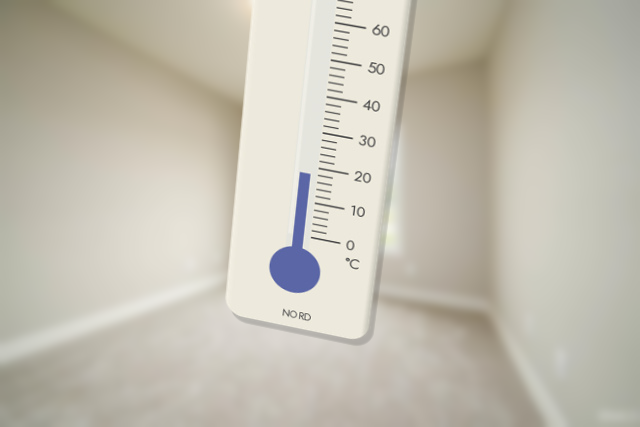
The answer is 18 (°C)
